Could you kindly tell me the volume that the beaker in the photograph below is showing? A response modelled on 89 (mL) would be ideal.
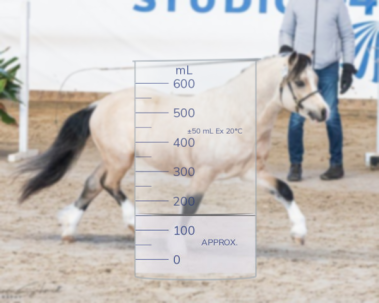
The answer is 150 (mL)
